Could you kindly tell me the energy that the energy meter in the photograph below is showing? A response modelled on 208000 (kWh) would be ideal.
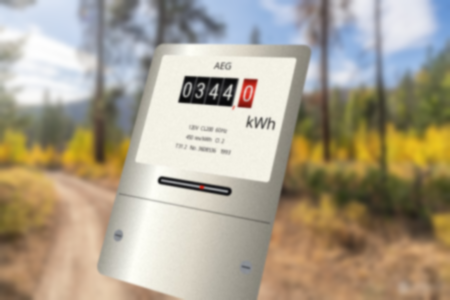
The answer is 344.0 (kWh)
